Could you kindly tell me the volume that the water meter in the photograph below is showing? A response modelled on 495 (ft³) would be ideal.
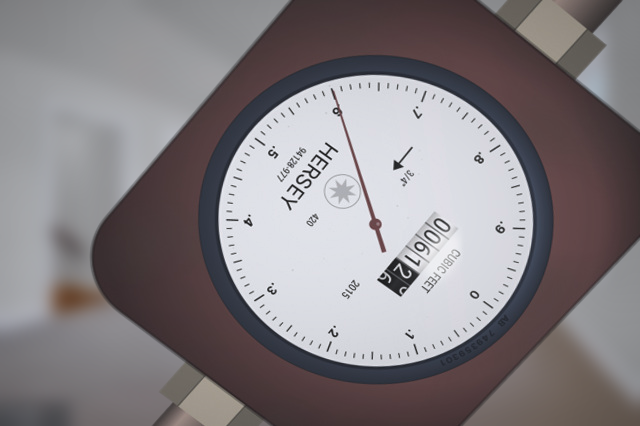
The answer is 6125.60 (ft³)
